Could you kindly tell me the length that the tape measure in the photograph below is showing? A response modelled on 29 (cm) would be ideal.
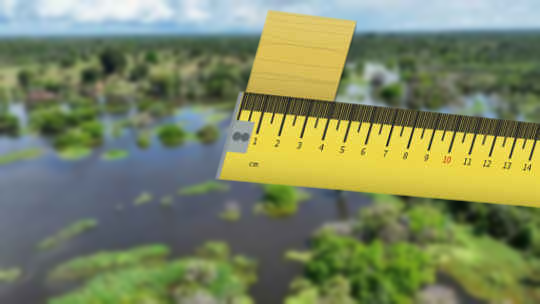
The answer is 4 (cm)
